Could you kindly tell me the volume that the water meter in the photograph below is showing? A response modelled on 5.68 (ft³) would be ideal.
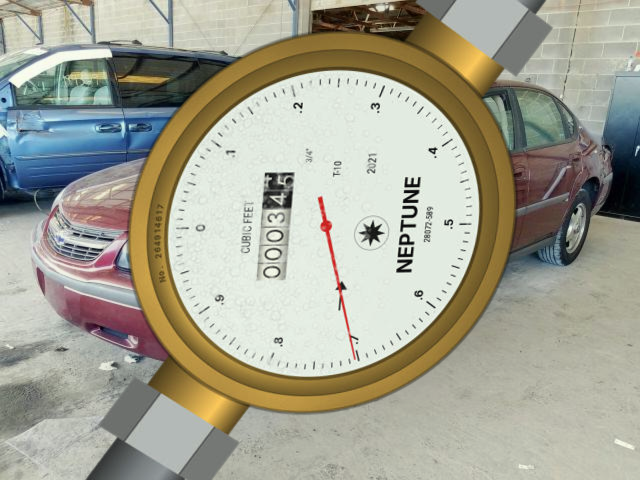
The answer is 344.70 (ft³)
